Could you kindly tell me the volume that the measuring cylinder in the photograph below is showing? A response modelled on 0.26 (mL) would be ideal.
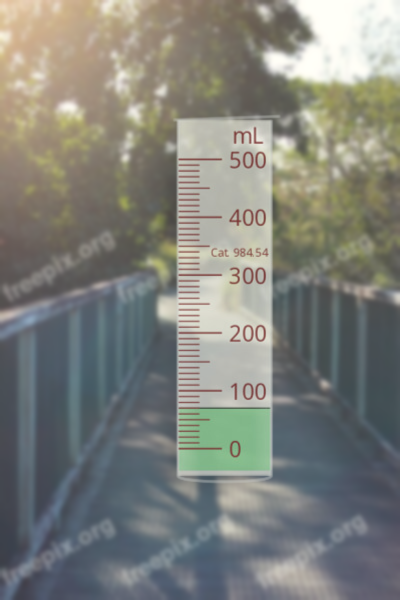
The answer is 70 (mL)
